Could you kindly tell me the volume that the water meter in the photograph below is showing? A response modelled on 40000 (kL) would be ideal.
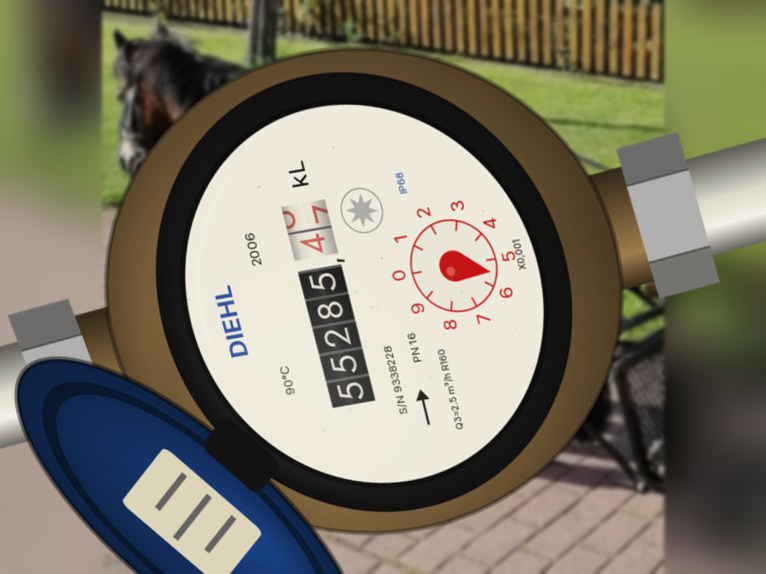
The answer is 55285.465 (kL)
